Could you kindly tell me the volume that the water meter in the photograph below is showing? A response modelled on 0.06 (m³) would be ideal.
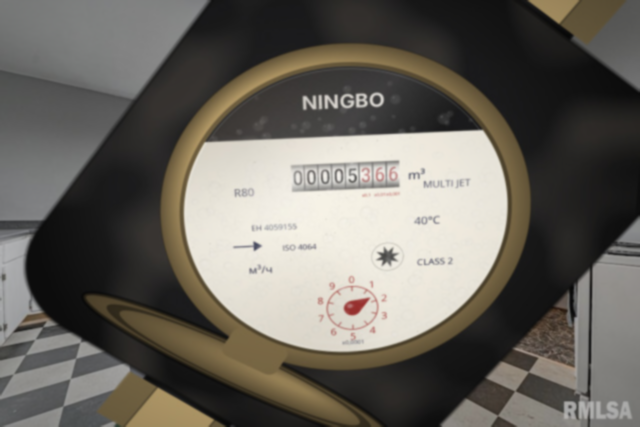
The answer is 5.3661 (m³)
